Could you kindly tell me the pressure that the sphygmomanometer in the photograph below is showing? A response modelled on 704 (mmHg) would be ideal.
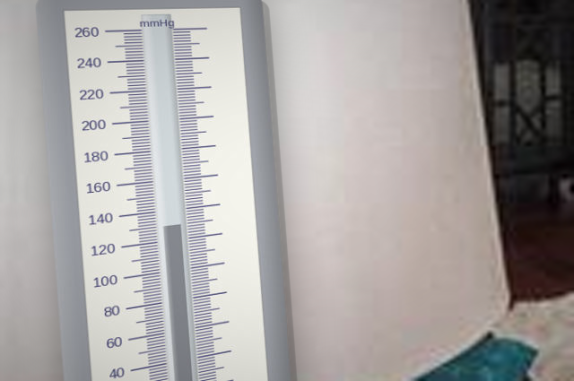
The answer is 130 (mmHg)
